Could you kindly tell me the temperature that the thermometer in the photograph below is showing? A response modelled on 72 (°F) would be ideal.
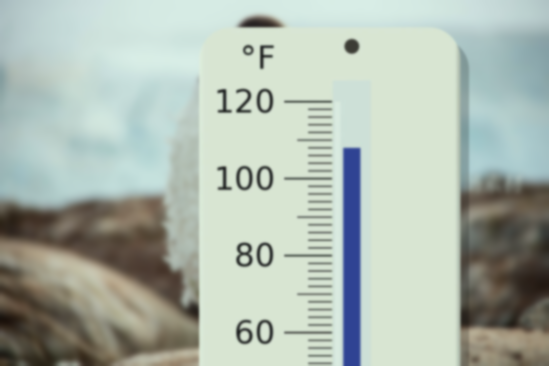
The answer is 108 (°F)
